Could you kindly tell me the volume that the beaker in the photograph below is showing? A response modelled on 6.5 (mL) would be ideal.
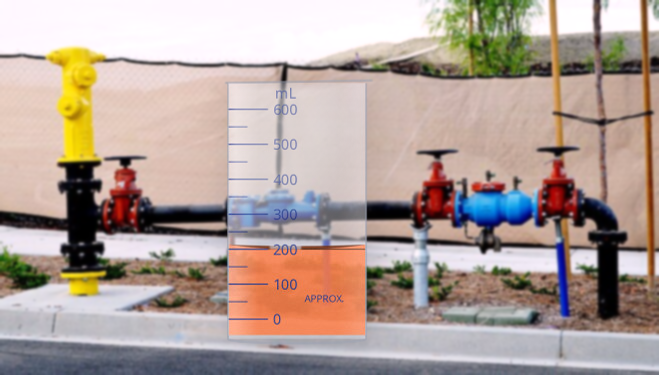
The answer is 200 (mL)
